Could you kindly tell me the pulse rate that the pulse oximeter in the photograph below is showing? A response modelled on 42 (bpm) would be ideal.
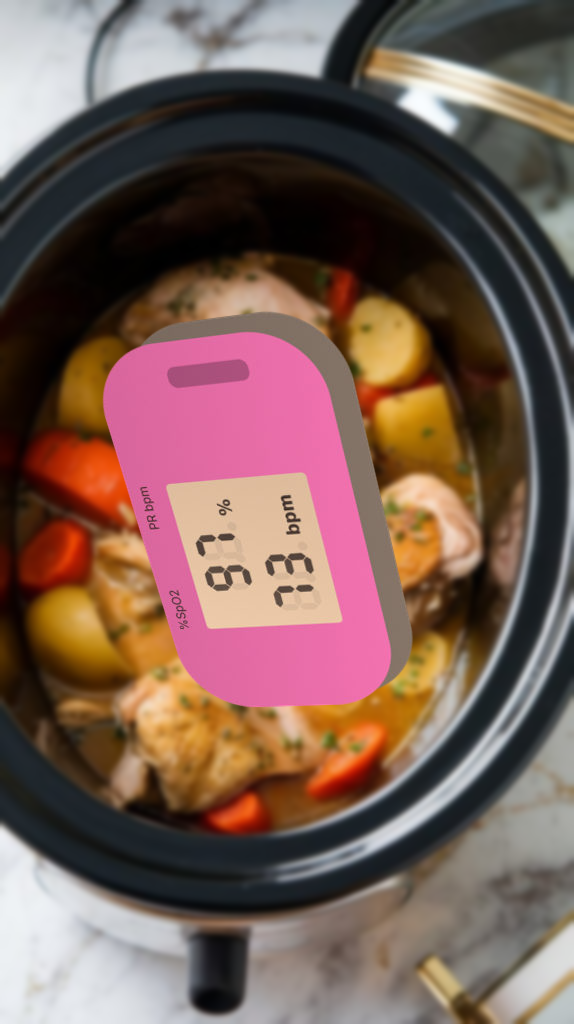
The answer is 73 (bpm)
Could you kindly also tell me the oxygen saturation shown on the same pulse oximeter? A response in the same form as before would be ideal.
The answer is 97 (%)
